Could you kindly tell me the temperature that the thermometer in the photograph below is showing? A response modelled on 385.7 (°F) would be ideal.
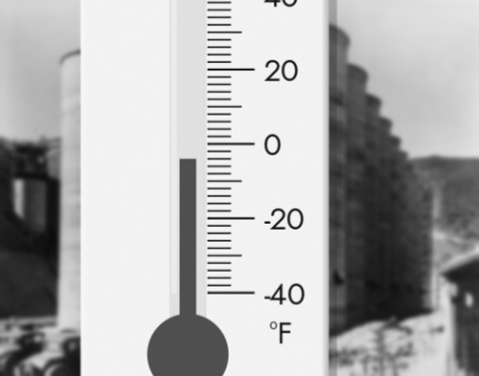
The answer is -4 (°F)
